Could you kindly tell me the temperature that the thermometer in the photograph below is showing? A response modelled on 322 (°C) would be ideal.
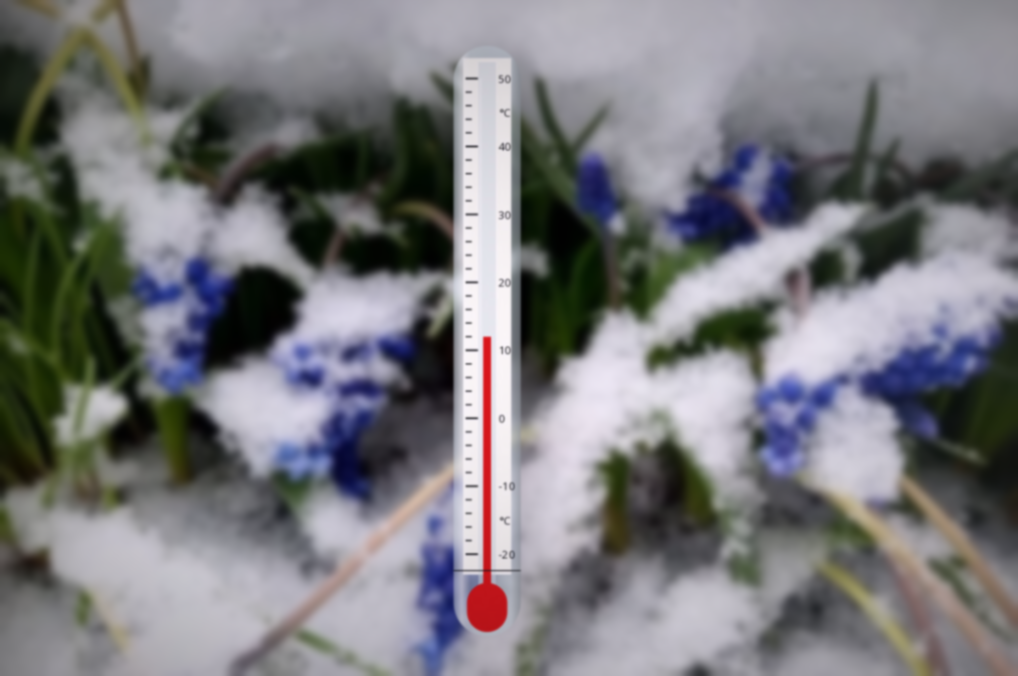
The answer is 12 (°C)
